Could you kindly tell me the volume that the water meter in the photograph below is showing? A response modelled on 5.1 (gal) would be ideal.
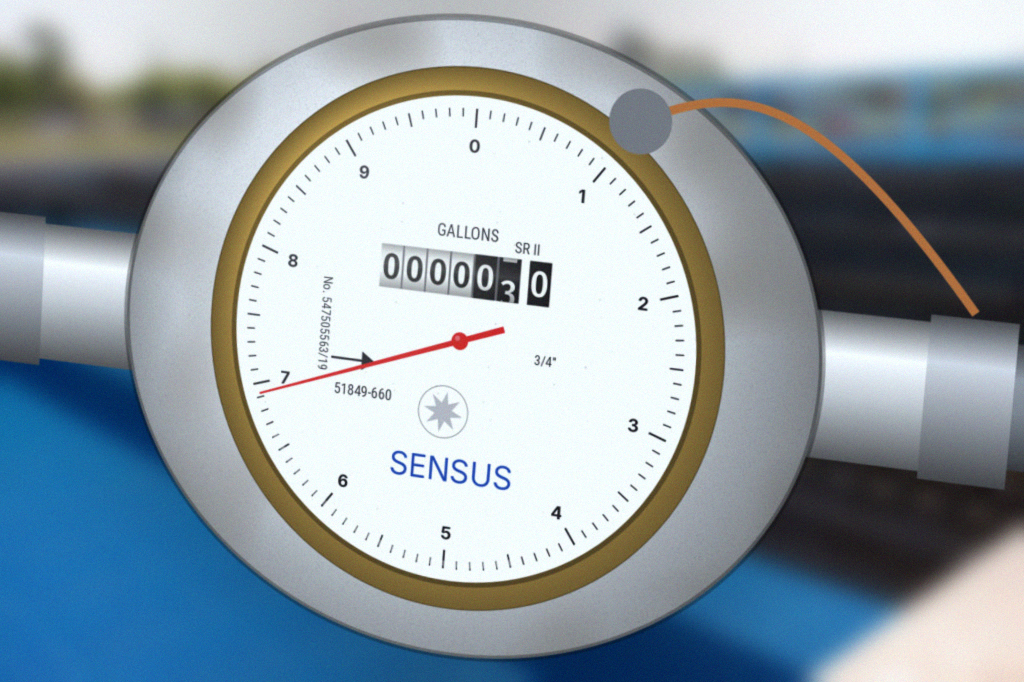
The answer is 26.9 (gal)
